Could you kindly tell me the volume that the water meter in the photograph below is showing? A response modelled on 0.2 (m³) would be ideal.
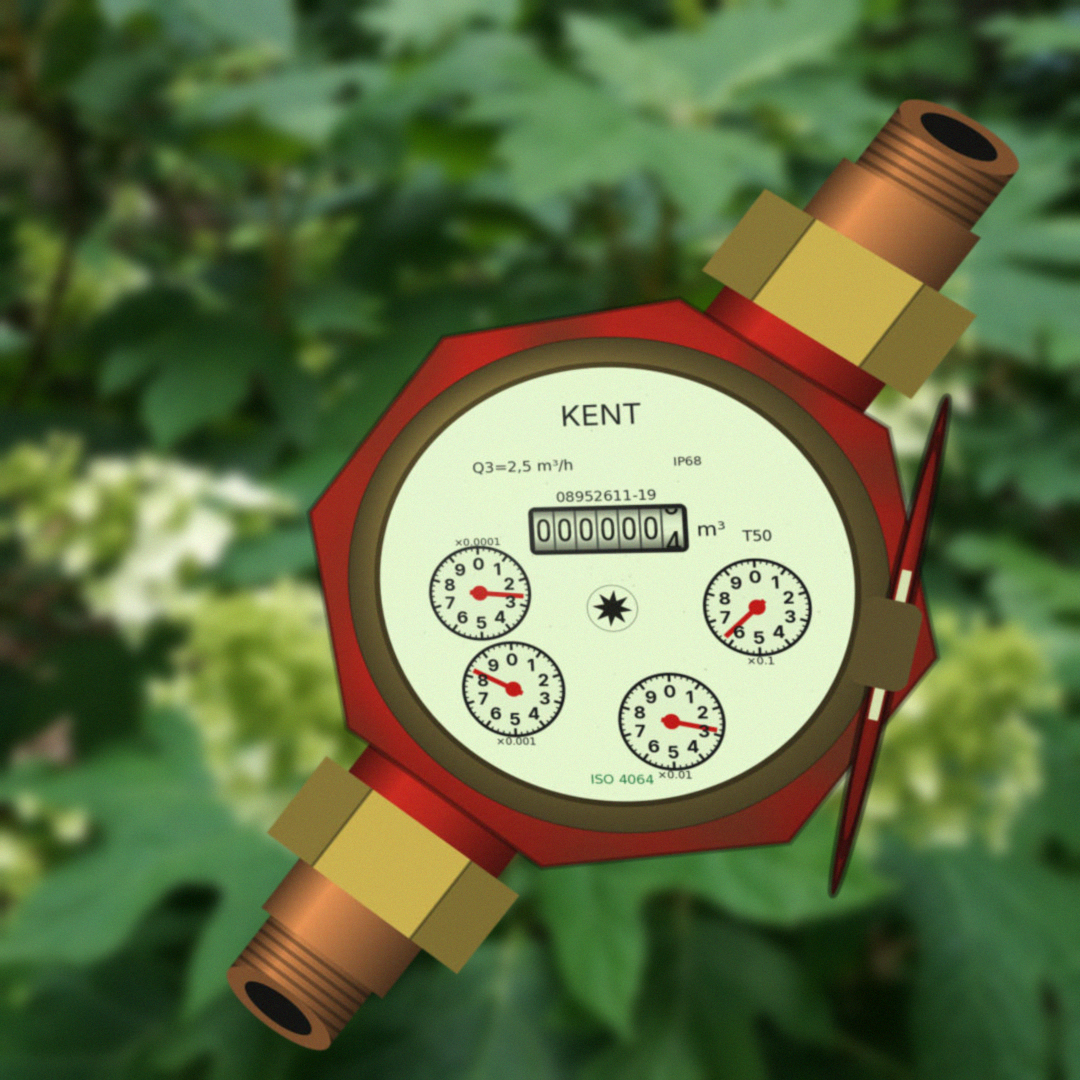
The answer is 3.6282 (m³)
